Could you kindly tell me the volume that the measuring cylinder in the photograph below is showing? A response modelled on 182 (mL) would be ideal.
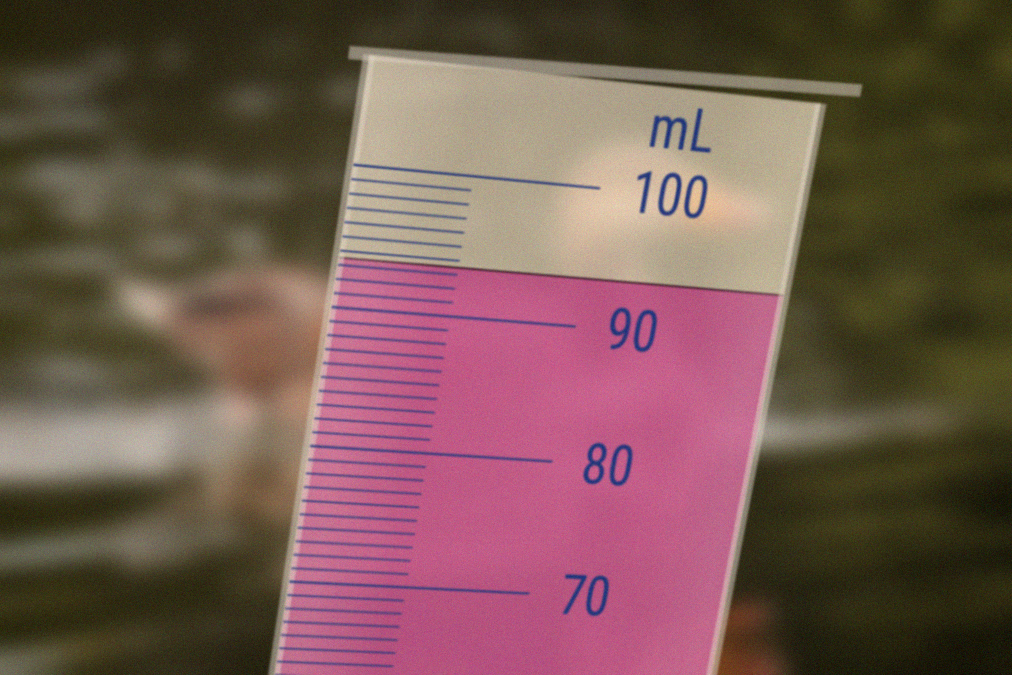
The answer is 93.5 (mL)
